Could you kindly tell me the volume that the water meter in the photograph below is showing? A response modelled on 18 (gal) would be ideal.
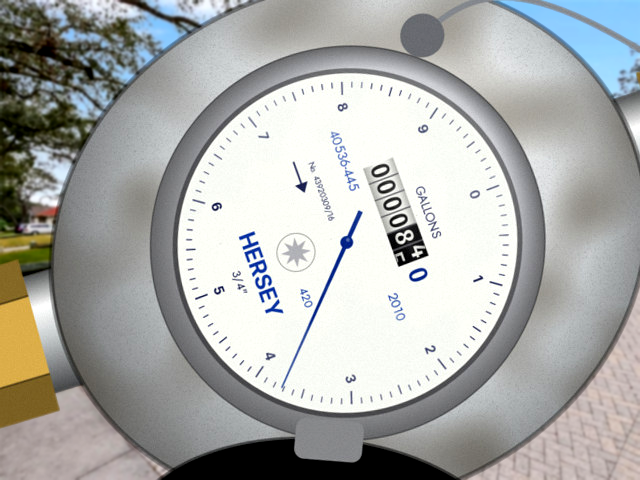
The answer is 843.7 (gal)
